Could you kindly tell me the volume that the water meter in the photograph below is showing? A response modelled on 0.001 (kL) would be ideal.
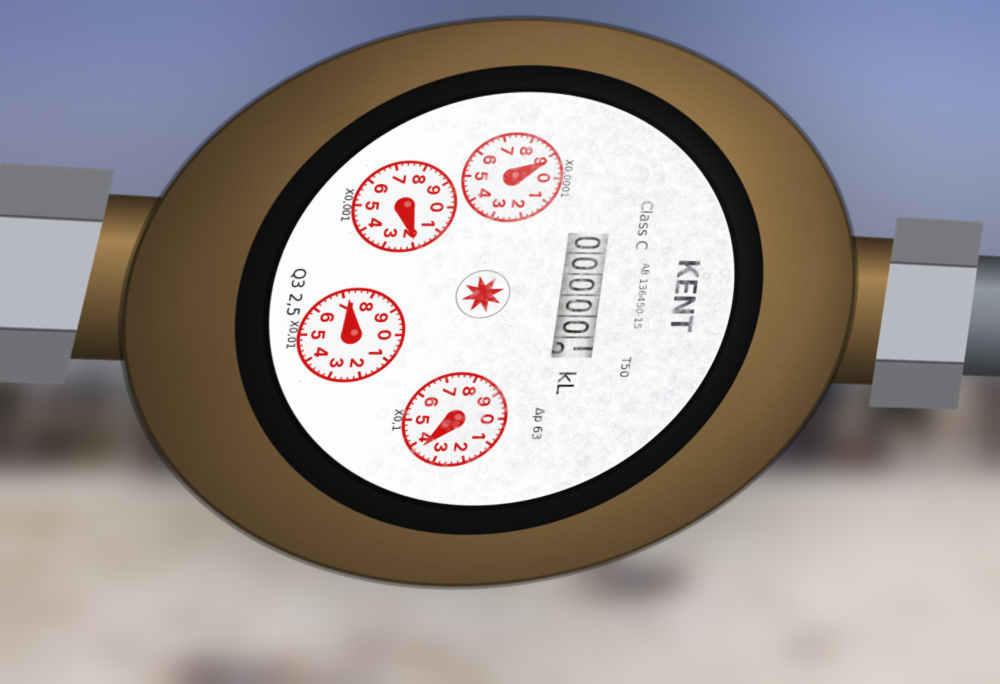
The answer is 1.3719 (kL)
